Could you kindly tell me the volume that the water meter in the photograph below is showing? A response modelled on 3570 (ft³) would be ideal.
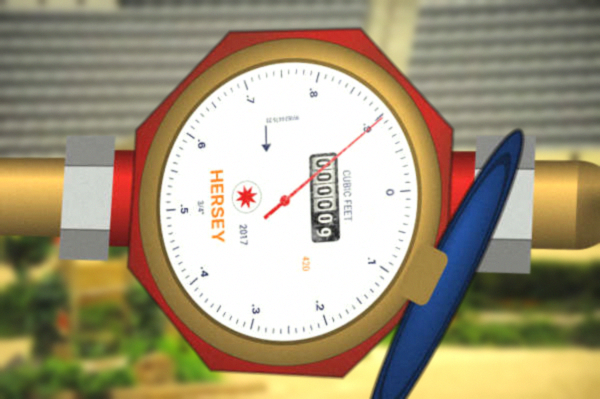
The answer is 8.90 (ft³)
